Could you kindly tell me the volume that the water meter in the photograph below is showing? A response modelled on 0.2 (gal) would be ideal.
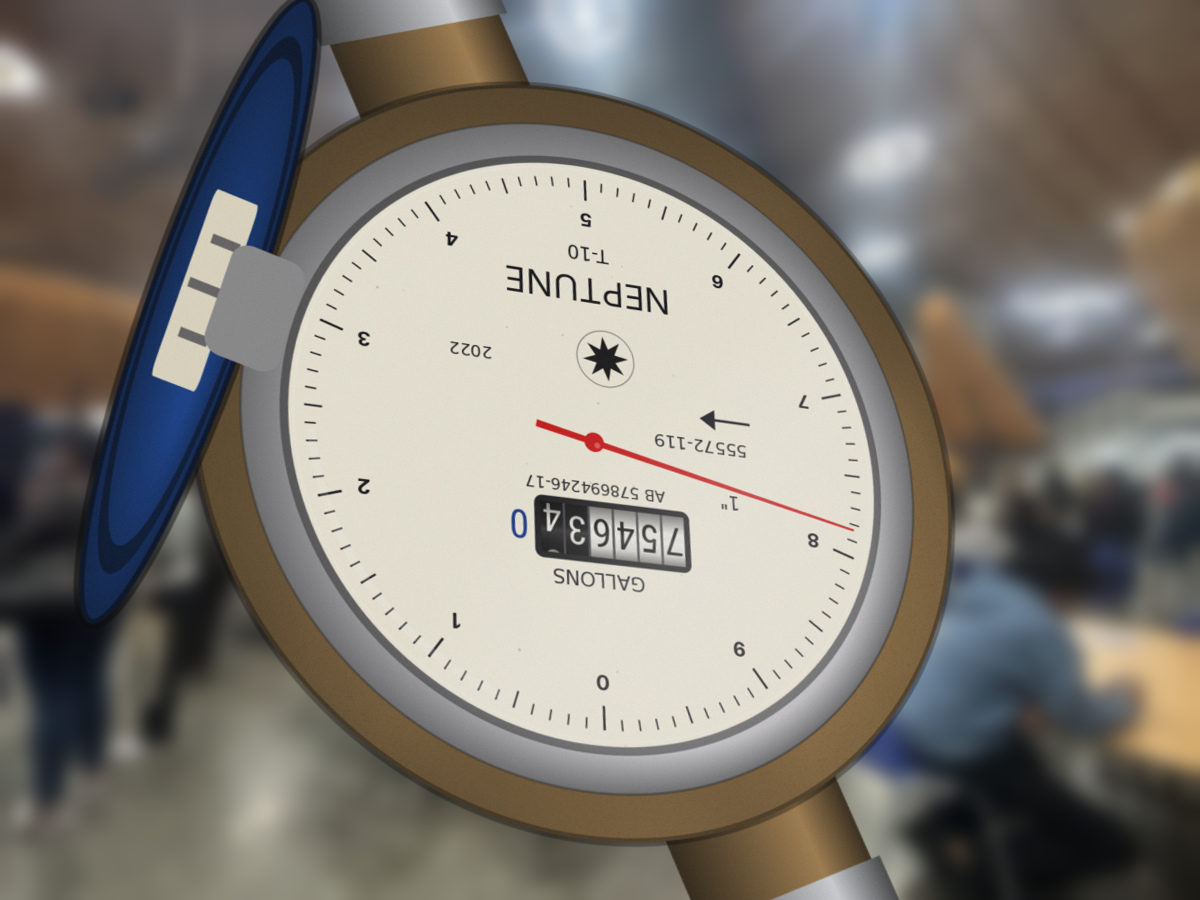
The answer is 7546337.8 (gal)
